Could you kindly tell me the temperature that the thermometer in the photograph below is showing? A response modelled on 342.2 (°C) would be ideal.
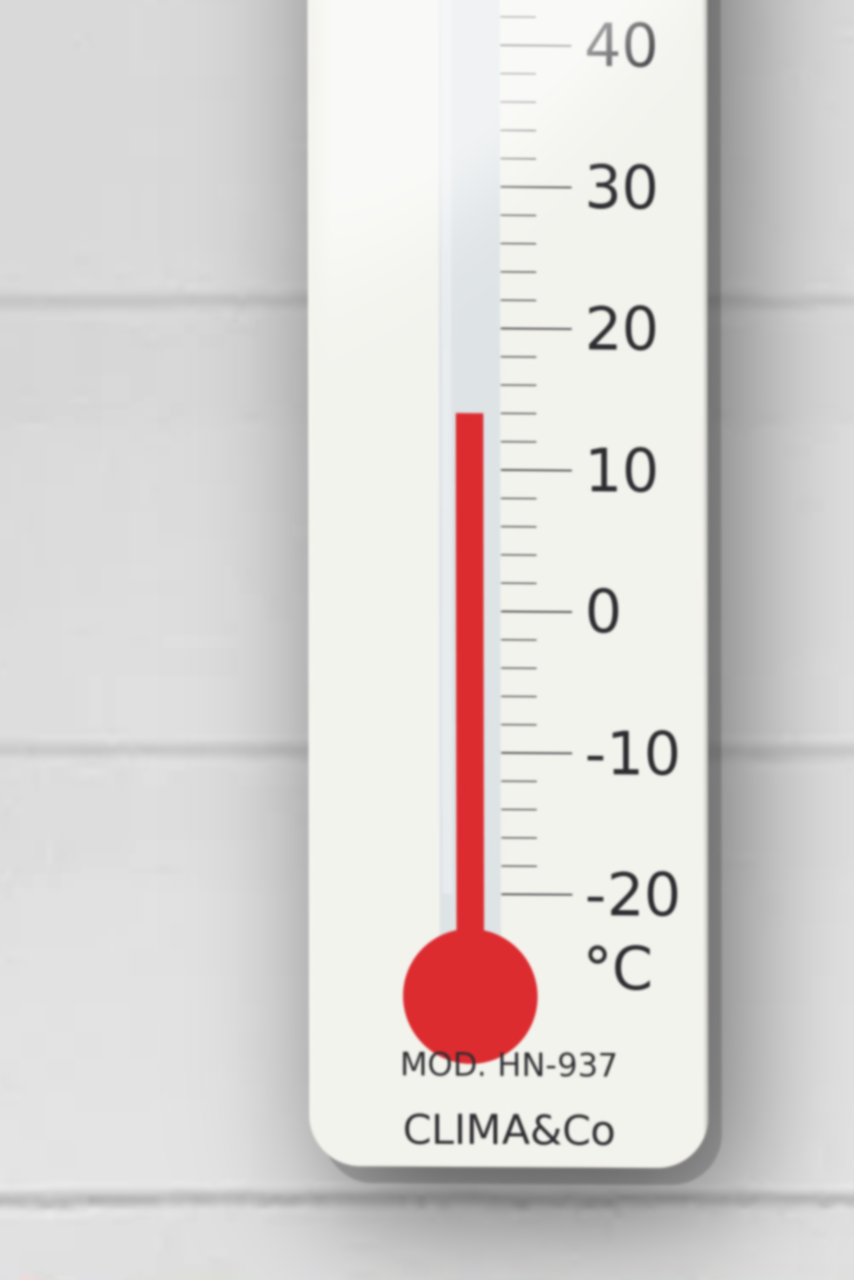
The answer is 14 (°C)
